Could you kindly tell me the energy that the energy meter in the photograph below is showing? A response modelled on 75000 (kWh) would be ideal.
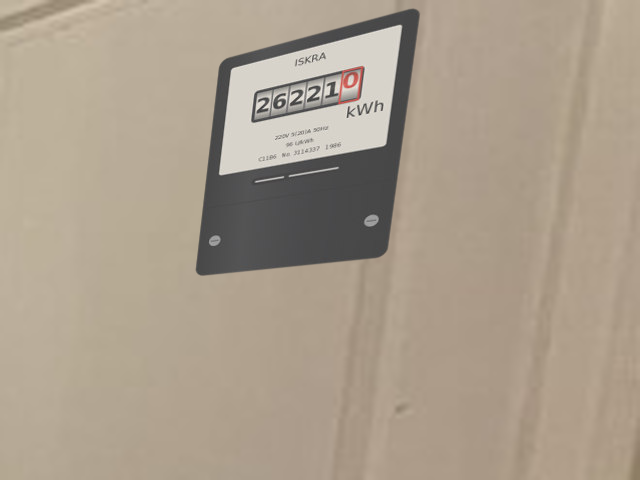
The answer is 26221.0 (kWh)
